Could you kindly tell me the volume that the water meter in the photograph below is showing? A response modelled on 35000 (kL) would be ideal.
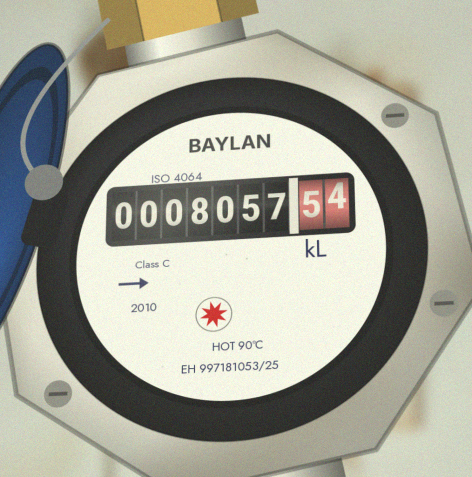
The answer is 8057.54 (kL)
